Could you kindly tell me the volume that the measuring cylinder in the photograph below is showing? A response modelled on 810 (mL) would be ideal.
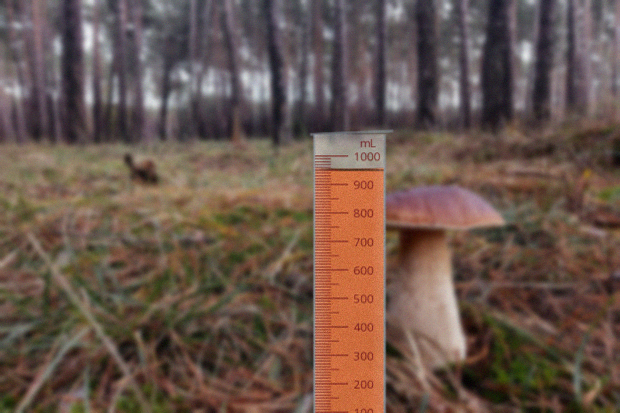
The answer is 950 (mL)
